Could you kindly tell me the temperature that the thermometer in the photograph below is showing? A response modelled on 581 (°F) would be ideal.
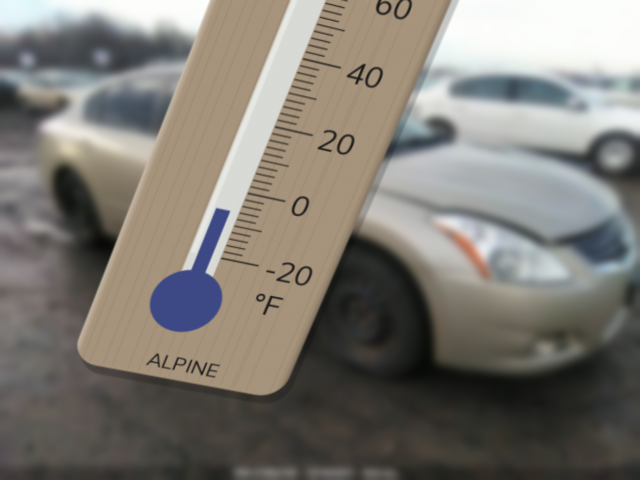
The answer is -6 (°F)
